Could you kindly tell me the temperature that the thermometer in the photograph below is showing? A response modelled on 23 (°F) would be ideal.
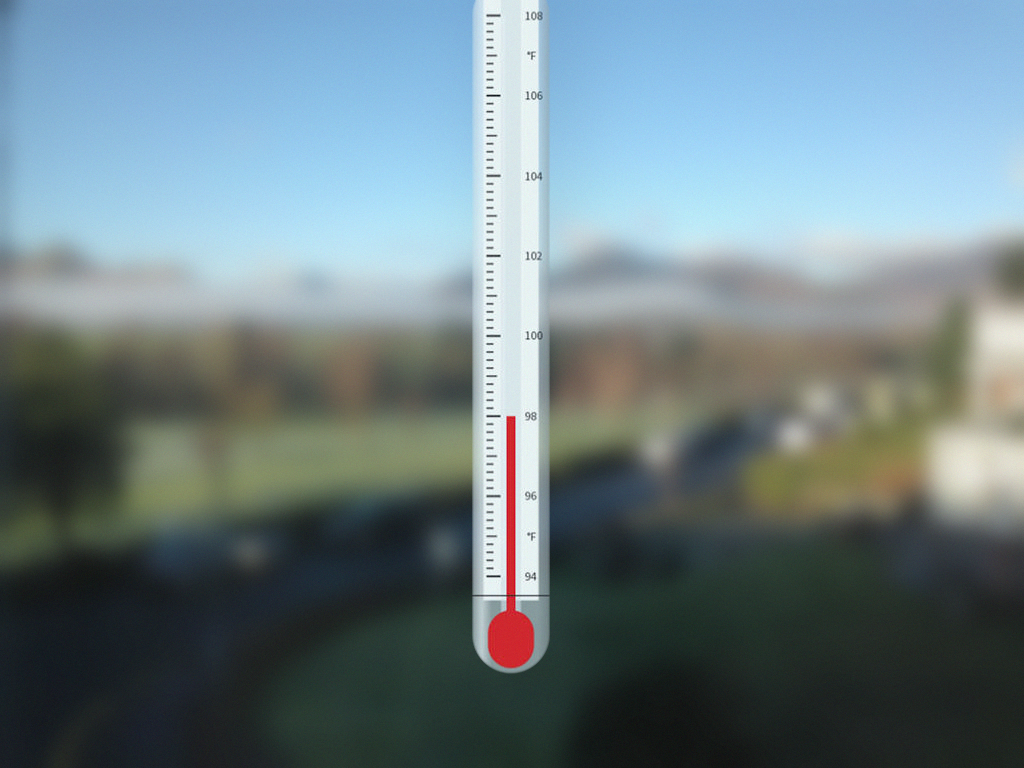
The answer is 98 (°F)
